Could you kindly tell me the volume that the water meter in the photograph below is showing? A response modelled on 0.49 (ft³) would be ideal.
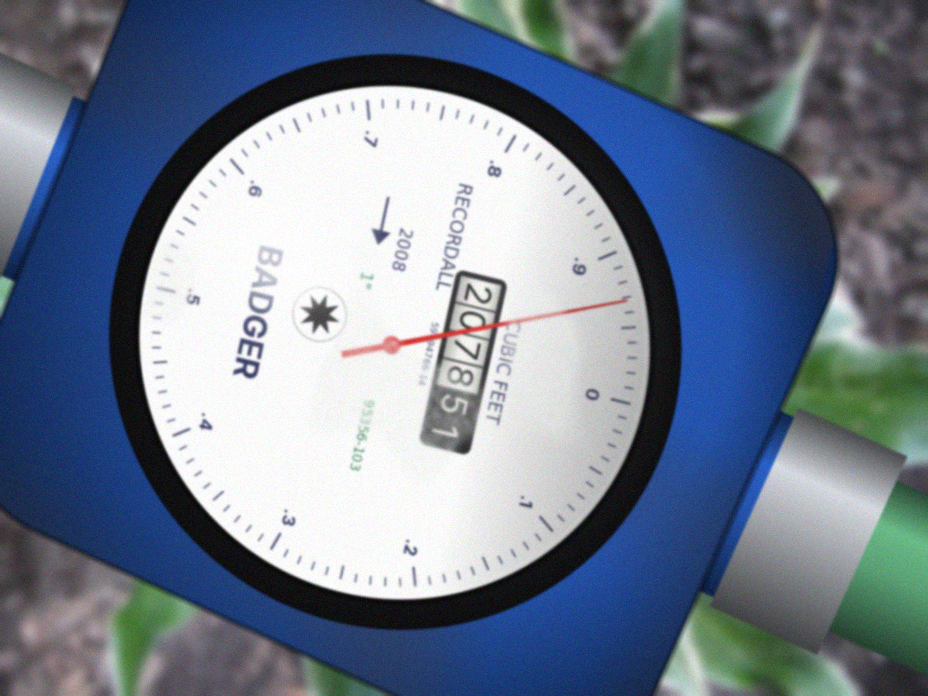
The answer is 207850.93 (ft³)
